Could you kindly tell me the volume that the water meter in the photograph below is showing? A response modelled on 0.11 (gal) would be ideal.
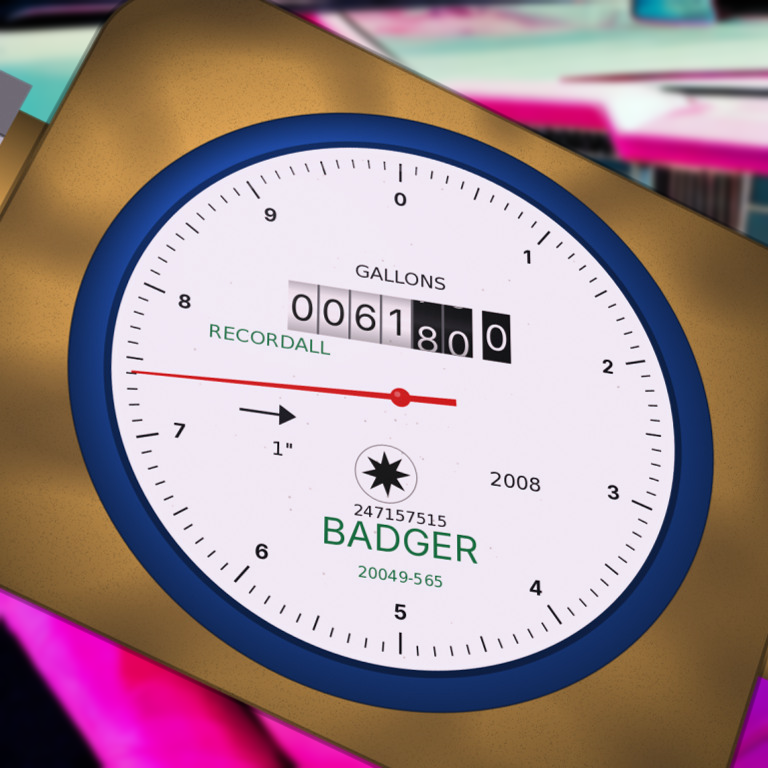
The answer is 61797.4 (gal)
